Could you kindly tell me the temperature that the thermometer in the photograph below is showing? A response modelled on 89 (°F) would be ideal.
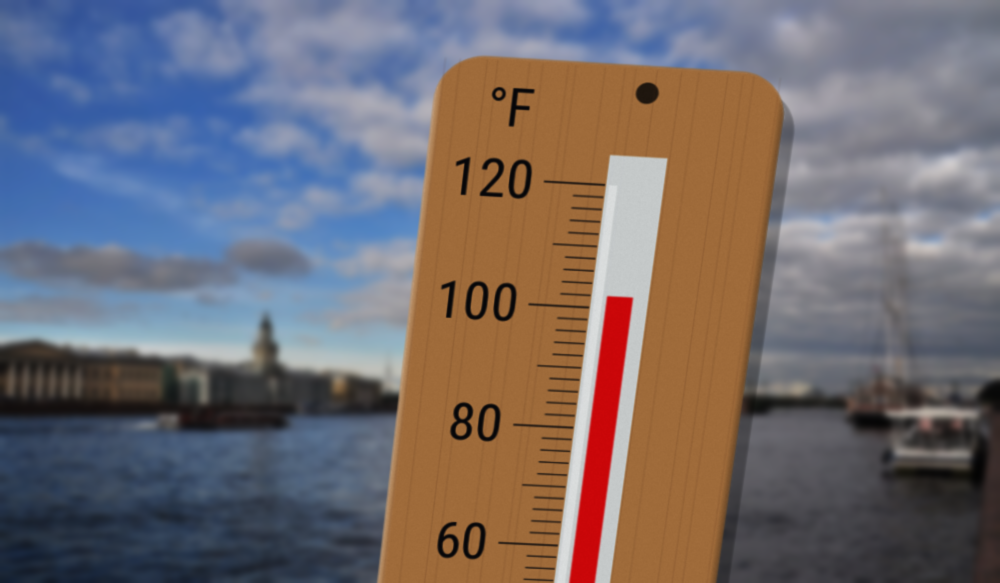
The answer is 102 (°F)
